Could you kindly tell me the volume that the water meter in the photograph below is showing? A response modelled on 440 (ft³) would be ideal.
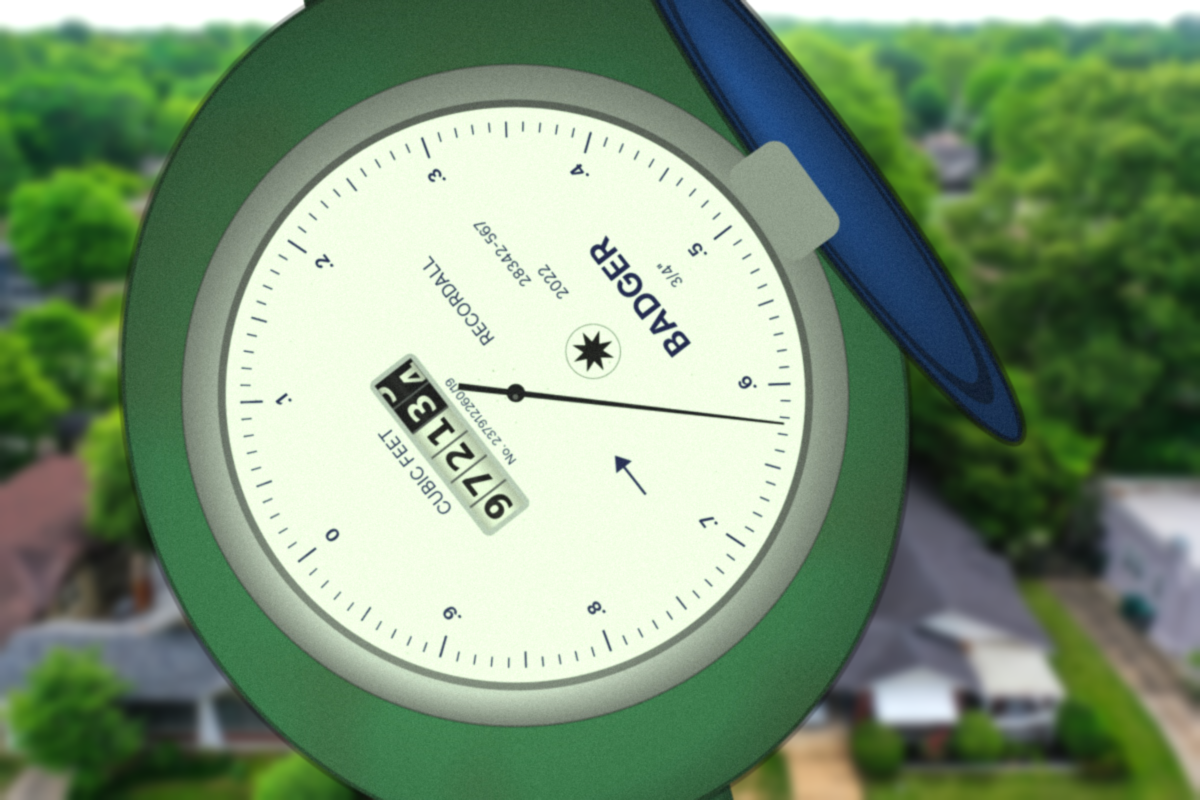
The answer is 972133.62 (ft³)
